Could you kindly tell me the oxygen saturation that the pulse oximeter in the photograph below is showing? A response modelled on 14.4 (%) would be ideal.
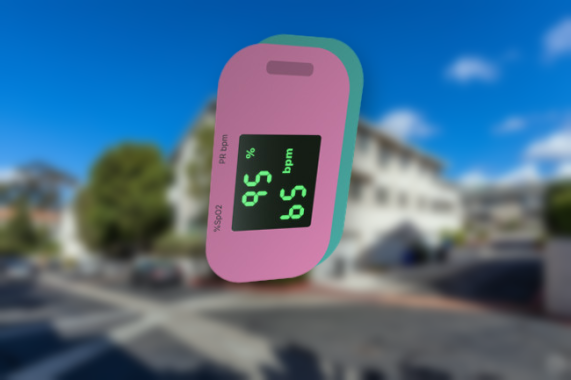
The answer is 95 (%)
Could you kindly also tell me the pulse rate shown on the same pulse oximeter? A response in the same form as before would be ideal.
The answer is 65 (bpm)
